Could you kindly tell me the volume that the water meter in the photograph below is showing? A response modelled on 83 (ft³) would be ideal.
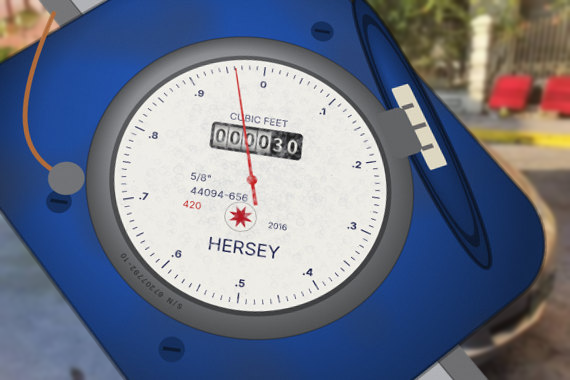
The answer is 29.96 (ft³)
